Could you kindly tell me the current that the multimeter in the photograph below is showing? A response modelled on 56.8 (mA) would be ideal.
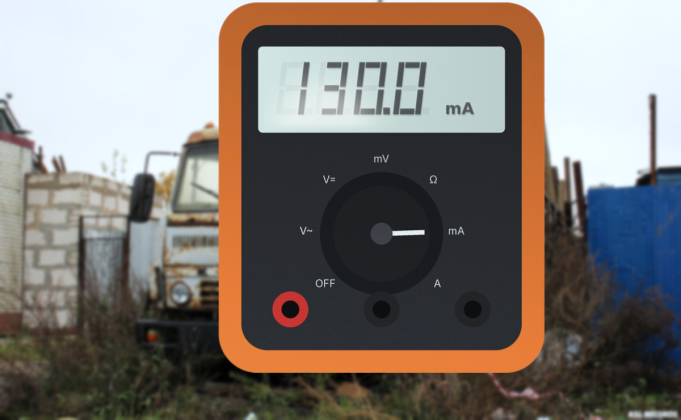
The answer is 130.0 (mA)
